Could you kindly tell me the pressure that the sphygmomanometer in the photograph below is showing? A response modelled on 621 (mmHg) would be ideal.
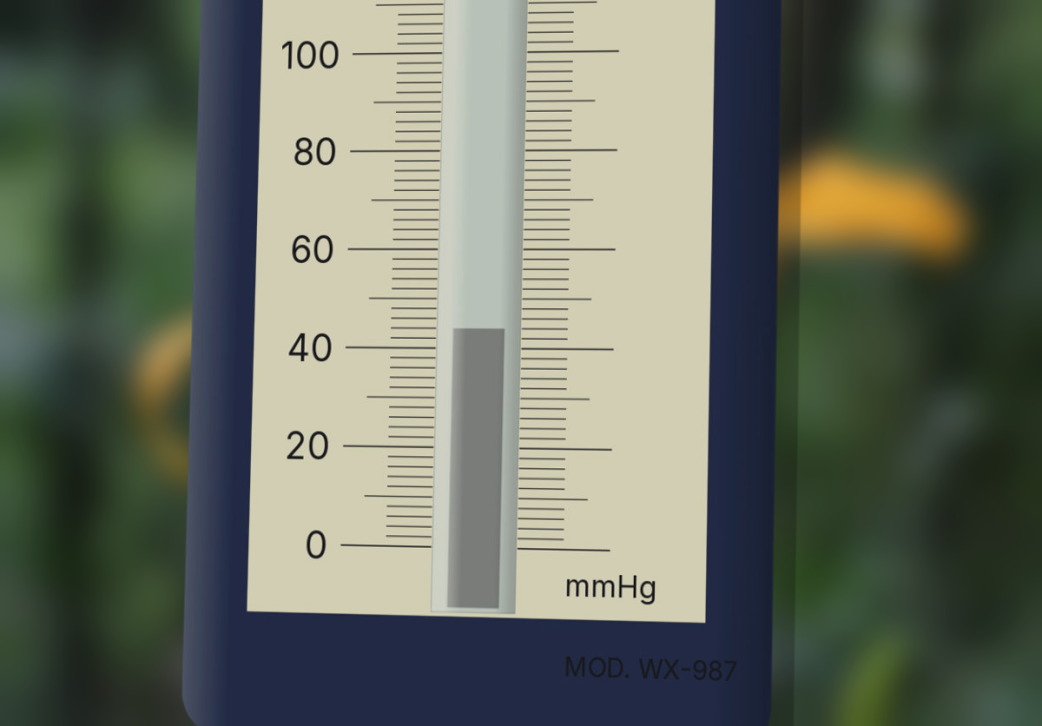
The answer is 44 (mmHg)
